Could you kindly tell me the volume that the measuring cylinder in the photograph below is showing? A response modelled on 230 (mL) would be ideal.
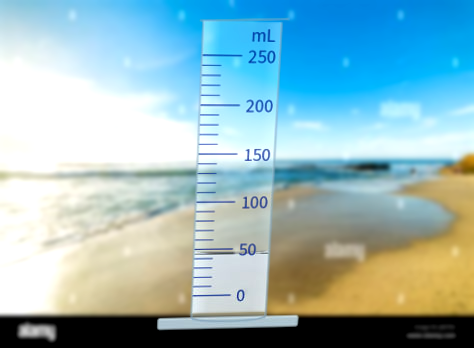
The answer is 45 (mL)
